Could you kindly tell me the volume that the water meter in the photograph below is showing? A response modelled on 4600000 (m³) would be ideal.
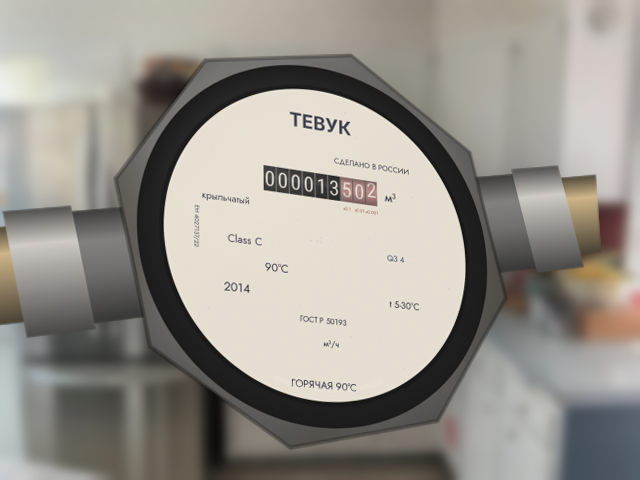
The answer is 13.502 (m³)
